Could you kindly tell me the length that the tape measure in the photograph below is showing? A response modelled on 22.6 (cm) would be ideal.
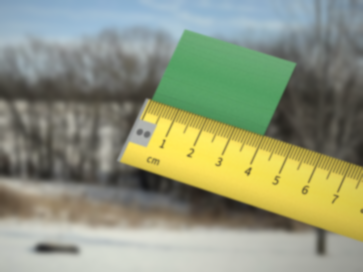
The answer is 4 (cm)
